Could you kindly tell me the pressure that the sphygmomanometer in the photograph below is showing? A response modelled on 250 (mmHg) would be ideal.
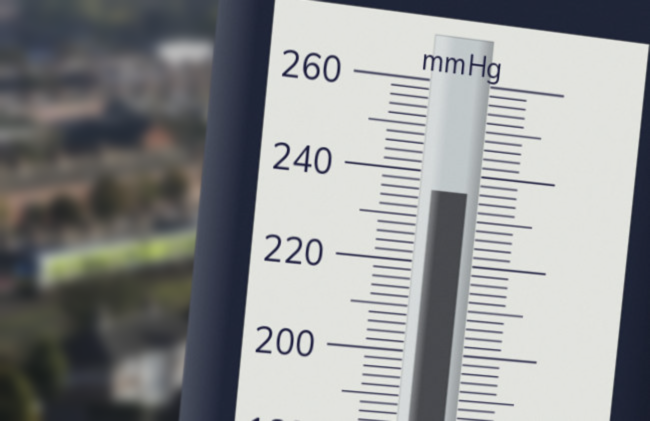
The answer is 236 (mmHg)
